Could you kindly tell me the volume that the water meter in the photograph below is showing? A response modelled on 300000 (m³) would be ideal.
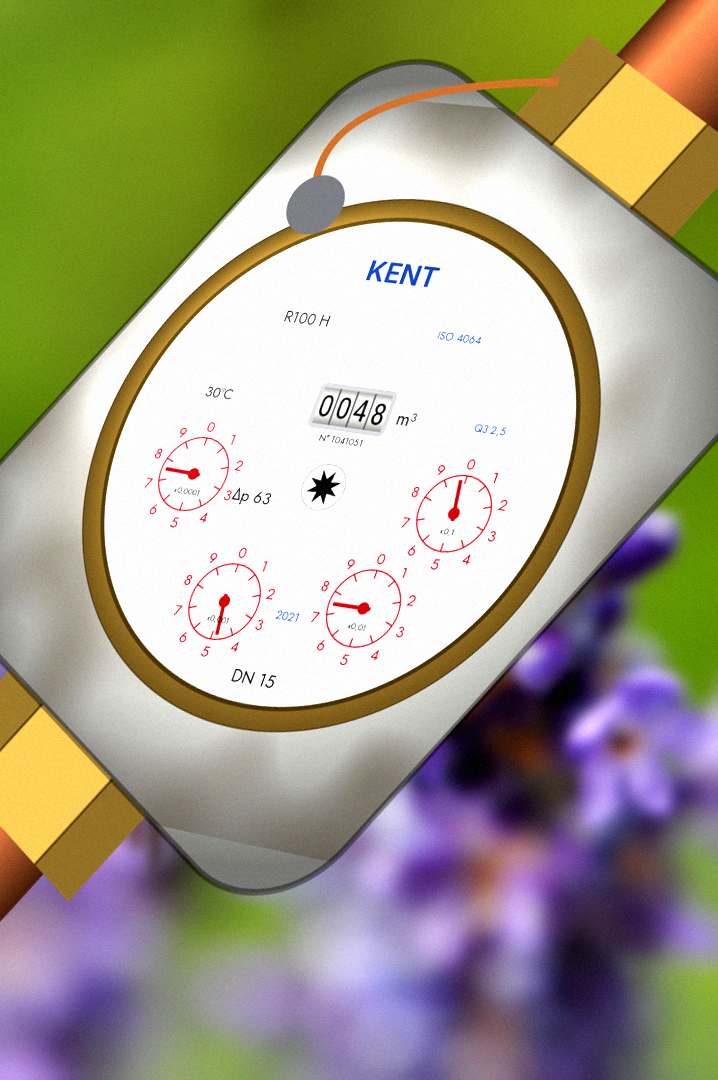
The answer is 47.9747 (m³)
